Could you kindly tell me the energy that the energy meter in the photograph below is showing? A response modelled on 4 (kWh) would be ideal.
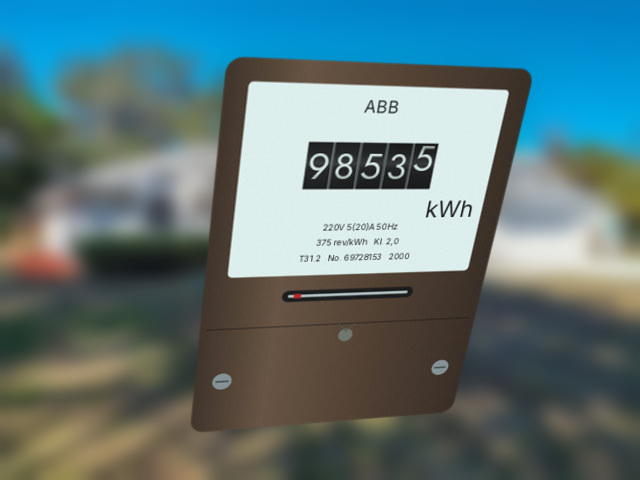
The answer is 98535 (kWh)
